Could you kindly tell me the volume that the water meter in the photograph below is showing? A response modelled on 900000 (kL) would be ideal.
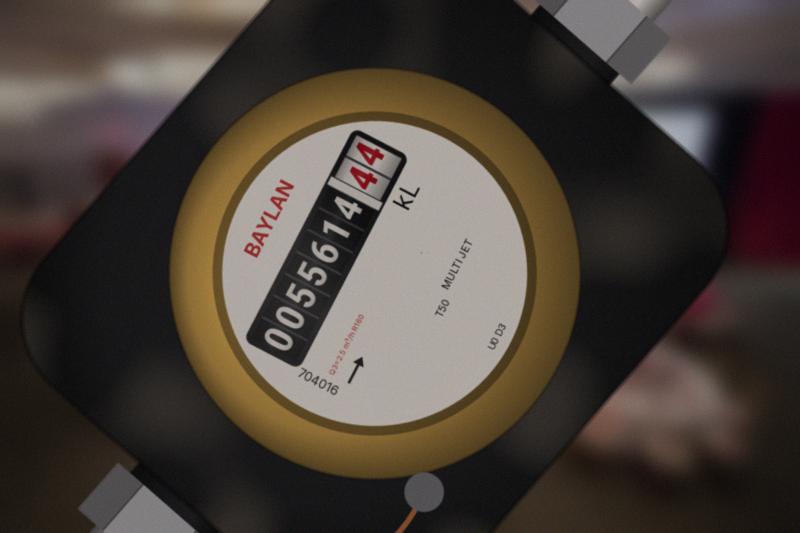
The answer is 55614.44 (kL)
